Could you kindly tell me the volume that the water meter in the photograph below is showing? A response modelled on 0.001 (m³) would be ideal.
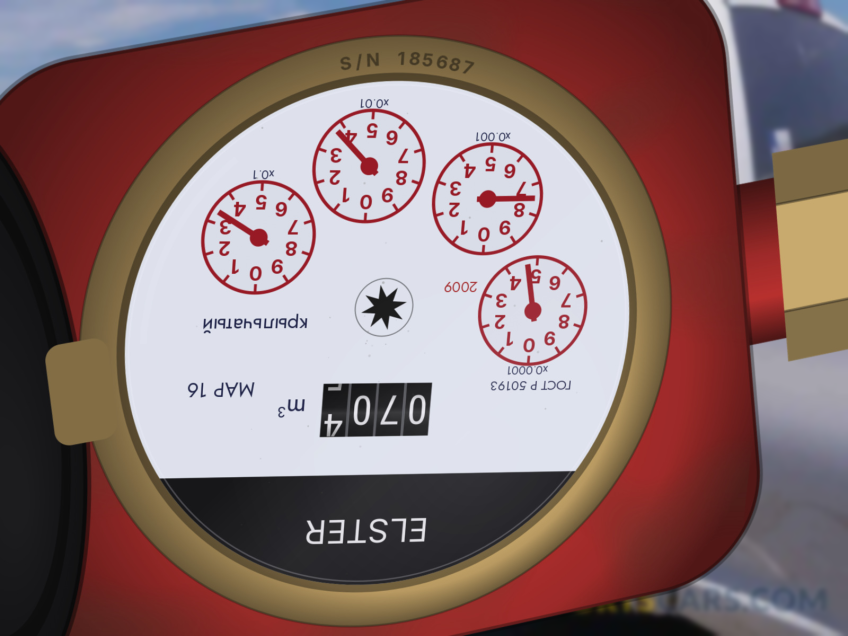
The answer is 704.3374 (m³)
